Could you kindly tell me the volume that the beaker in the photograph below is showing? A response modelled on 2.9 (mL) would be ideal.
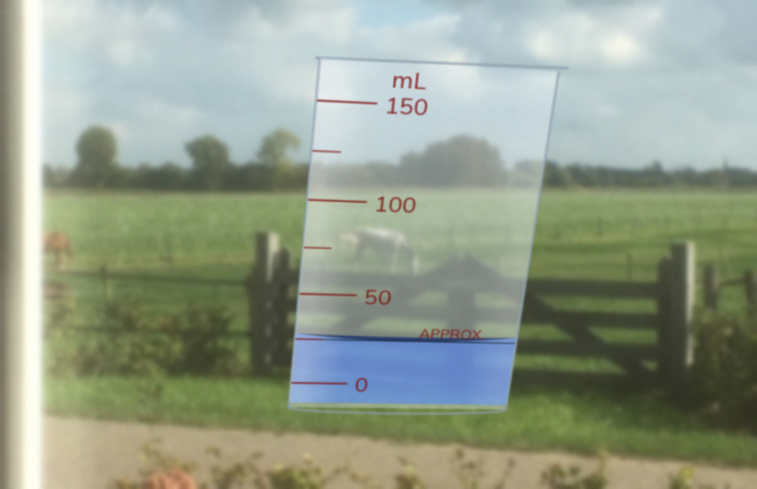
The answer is 25 (mL)
